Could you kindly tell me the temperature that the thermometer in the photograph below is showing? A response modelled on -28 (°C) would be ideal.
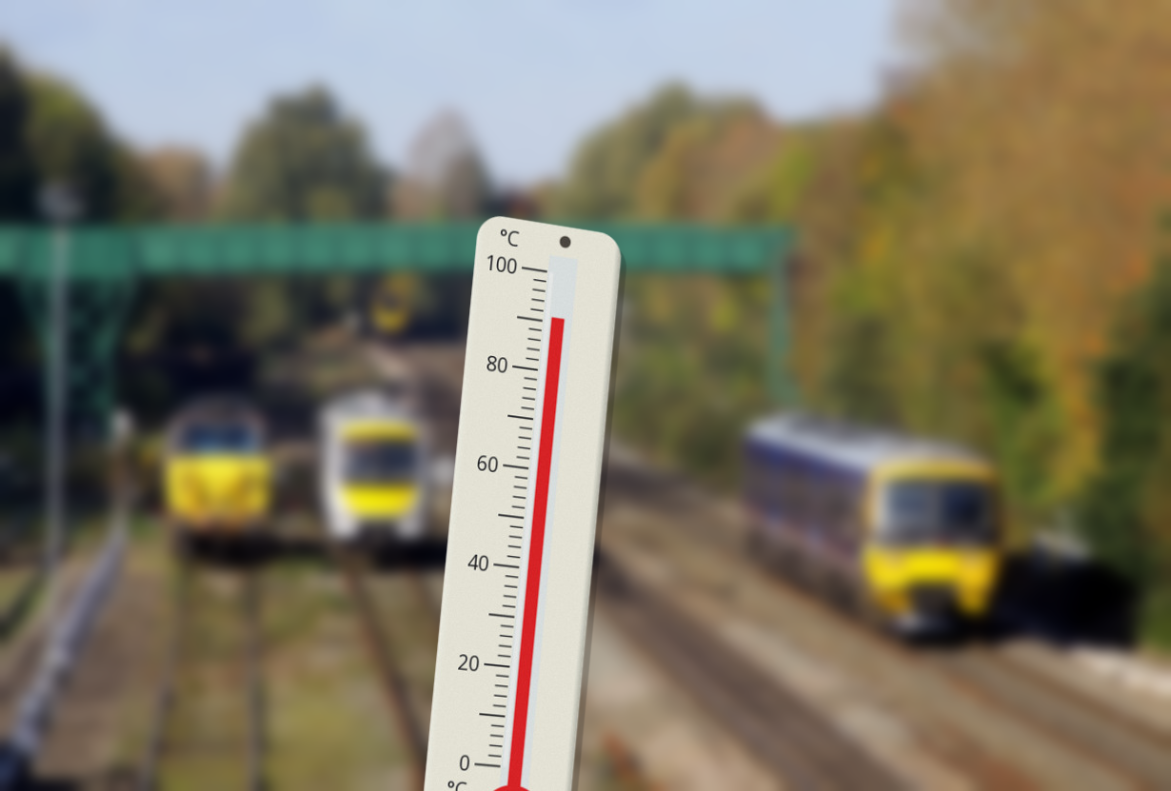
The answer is 91 (°C)
